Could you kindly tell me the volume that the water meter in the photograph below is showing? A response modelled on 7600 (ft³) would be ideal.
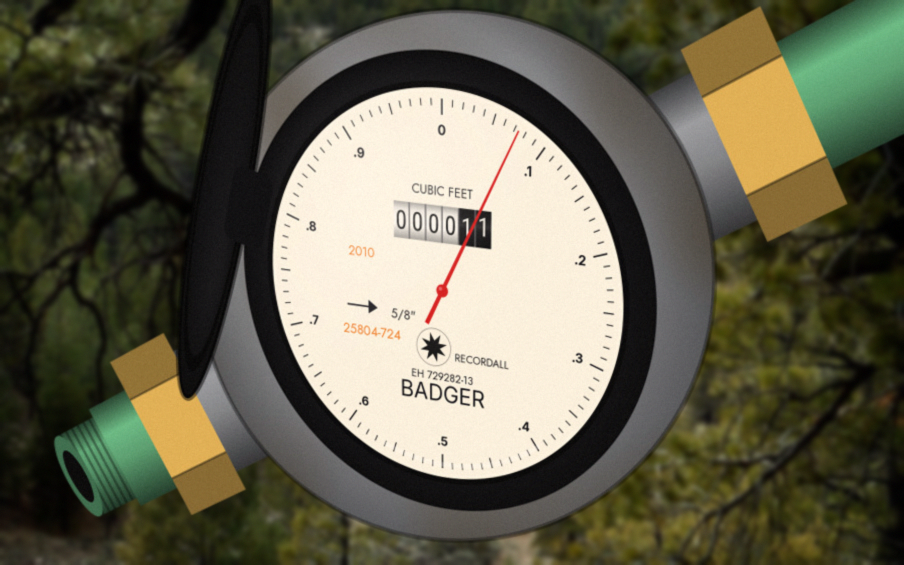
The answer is 11.07 (ft³)
